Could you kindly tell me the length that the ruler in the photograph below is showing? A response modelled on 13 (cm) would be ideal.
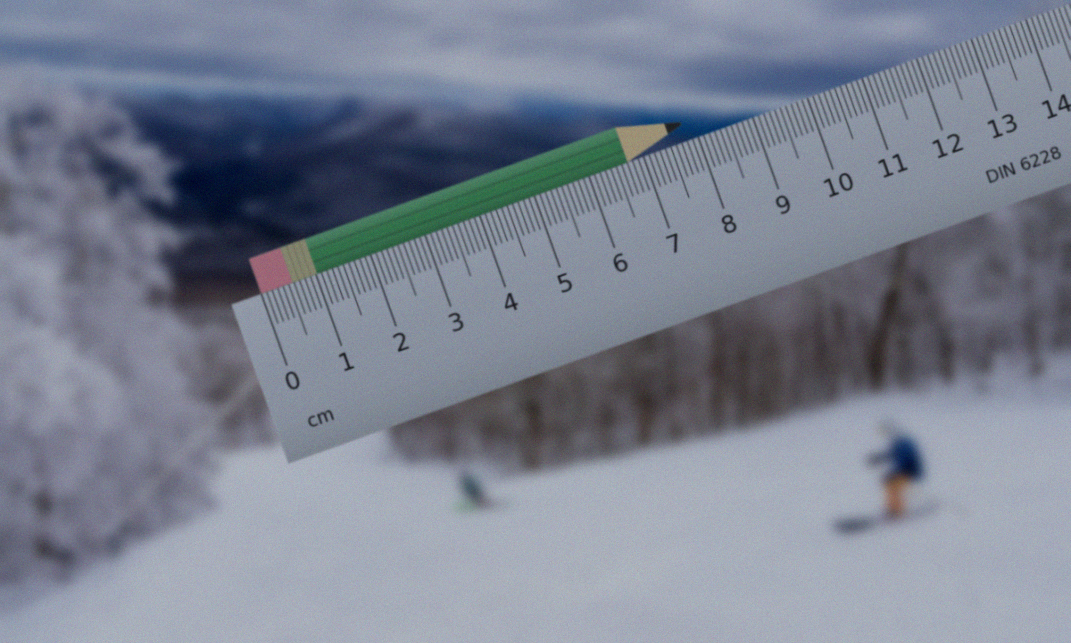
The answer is 7.8 (cm)
